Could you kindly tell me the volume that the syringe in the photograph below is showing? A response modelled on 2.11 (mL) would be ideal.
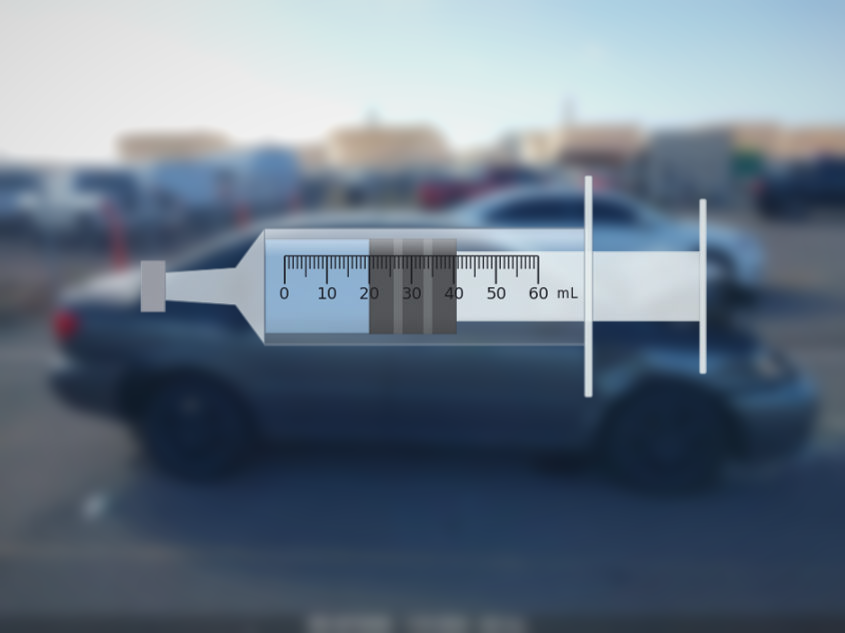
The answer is 20 (mL)
